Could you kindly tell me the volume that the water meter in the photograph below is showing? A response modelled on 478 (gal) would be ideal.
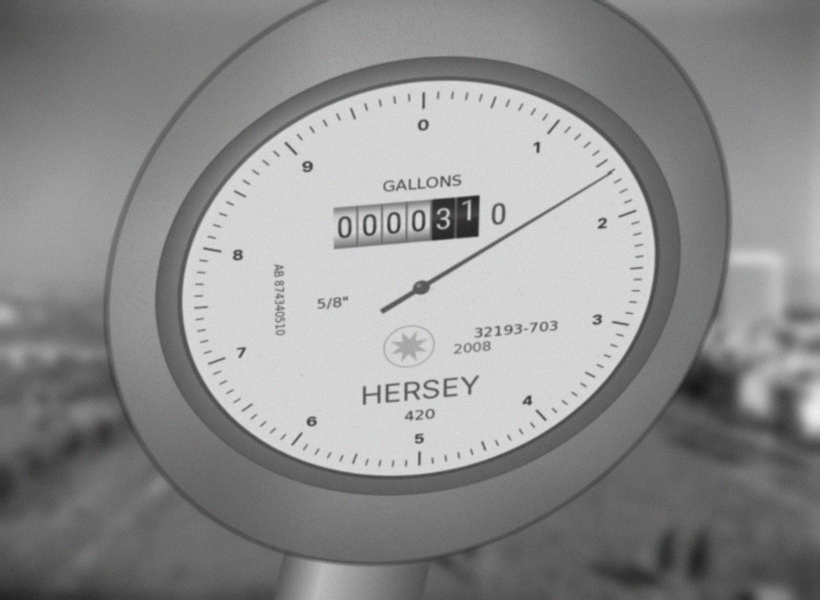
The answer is 311.6 (gal)
